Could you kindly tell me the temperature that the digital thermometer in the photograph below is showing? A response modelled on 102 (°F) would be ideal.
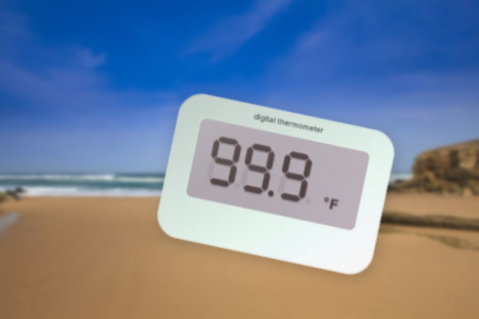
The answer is 99.9 (°F)
